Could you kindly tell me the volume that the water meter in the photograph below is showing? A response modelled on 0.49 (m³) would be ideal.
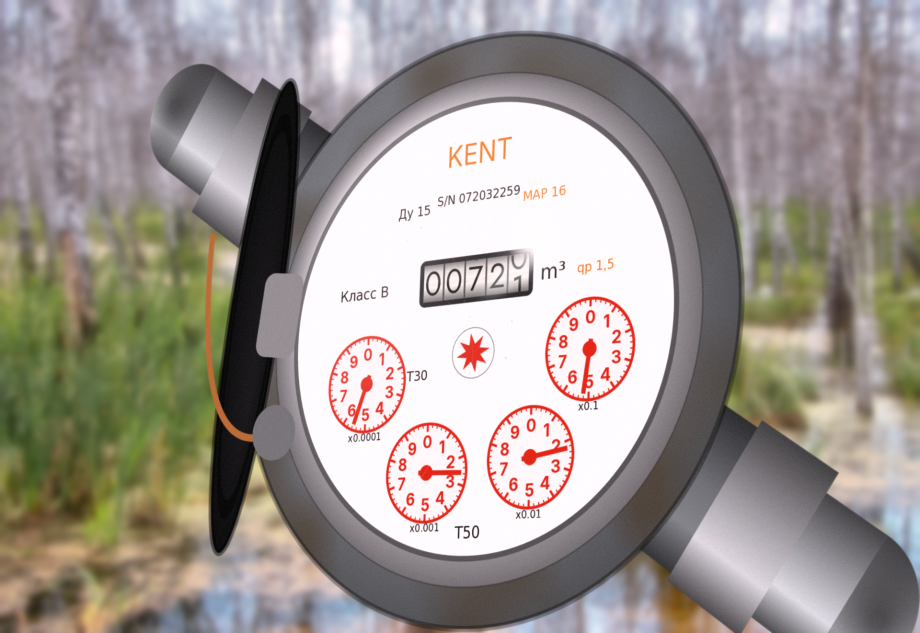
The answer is 720.5225 (m³)
